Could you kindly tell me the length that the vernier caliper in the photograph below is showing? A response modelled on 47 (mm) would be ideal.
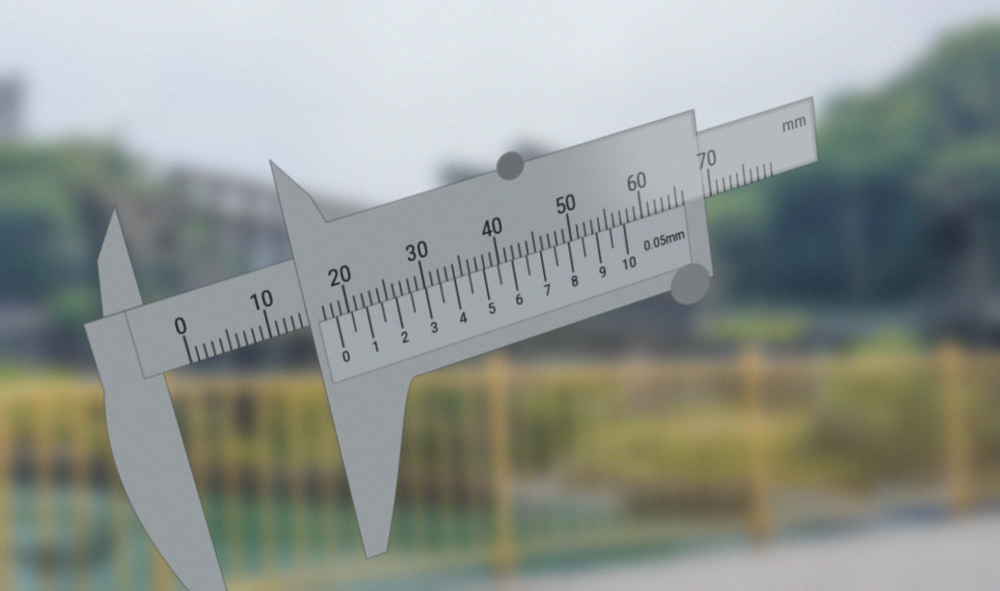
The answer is 18.4 (mm)
